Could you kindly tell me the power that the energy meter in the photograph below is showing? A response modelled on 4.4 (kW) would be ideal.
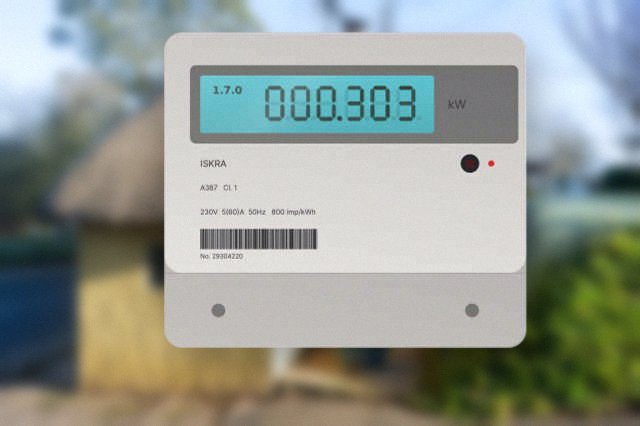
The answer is 0.303 (kW)
